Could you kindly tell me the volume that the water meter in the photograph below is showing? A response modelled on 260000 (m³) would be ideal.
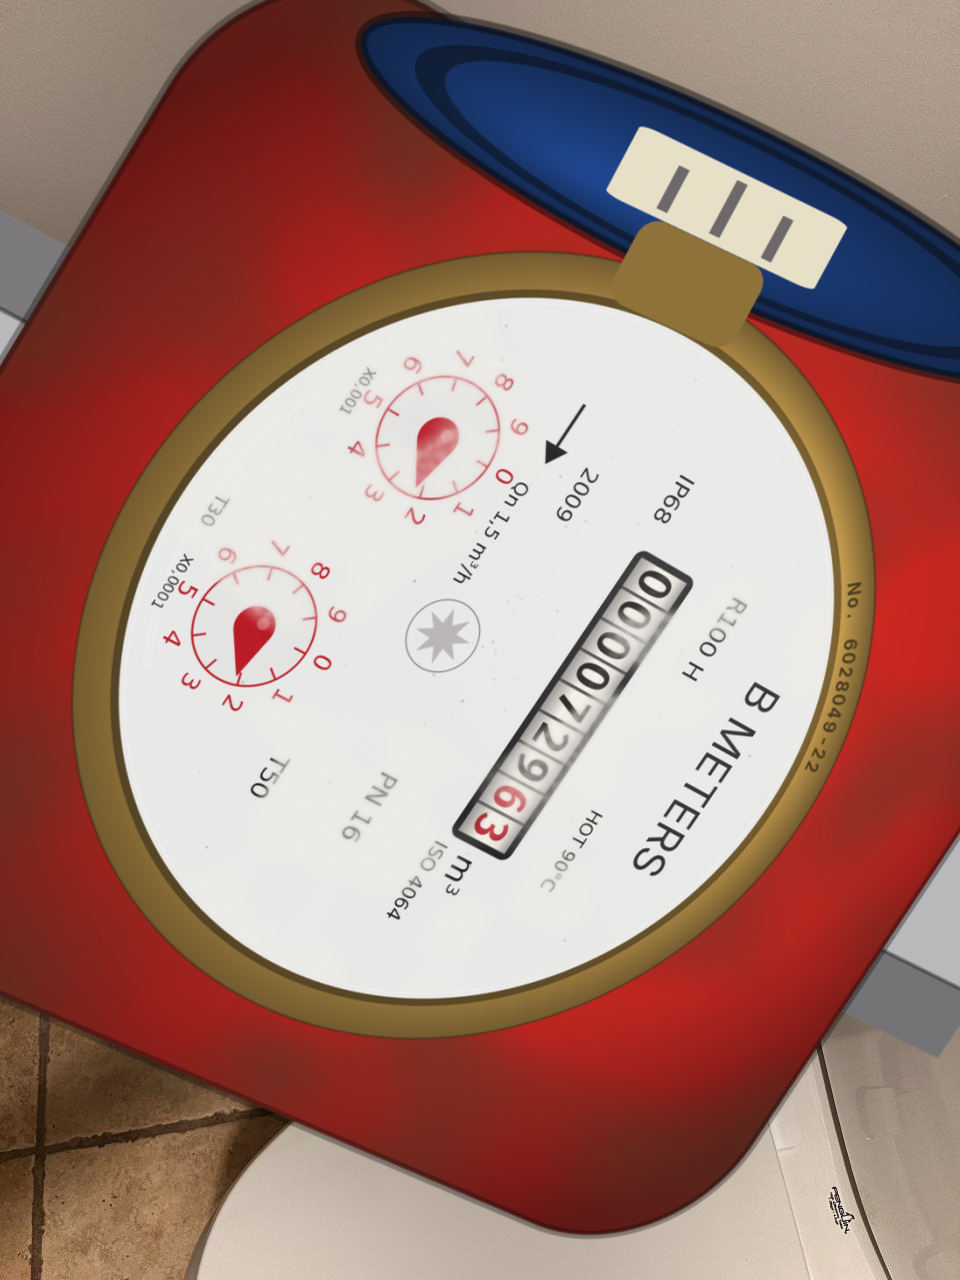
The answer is 729.6322 (m³)
